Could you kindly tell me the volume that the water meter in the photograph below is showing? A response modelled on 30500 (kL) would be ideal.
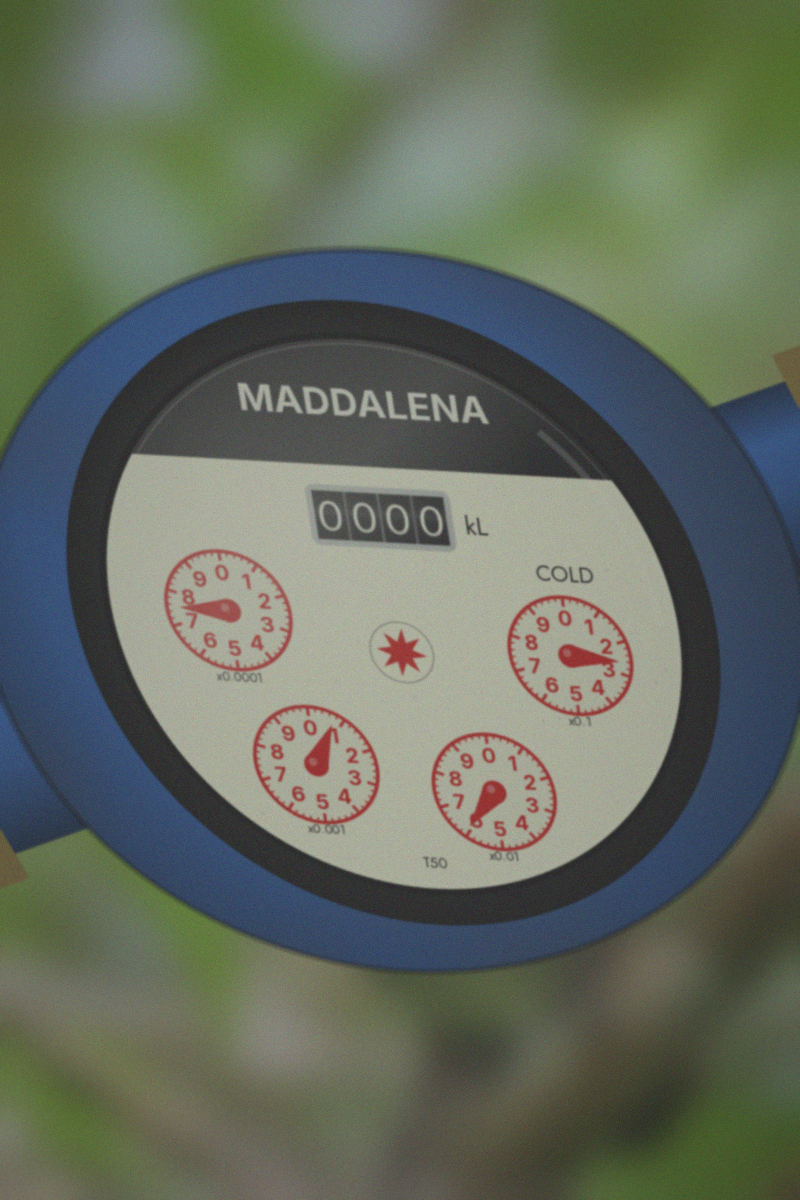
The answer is 0.2607 (kL)
